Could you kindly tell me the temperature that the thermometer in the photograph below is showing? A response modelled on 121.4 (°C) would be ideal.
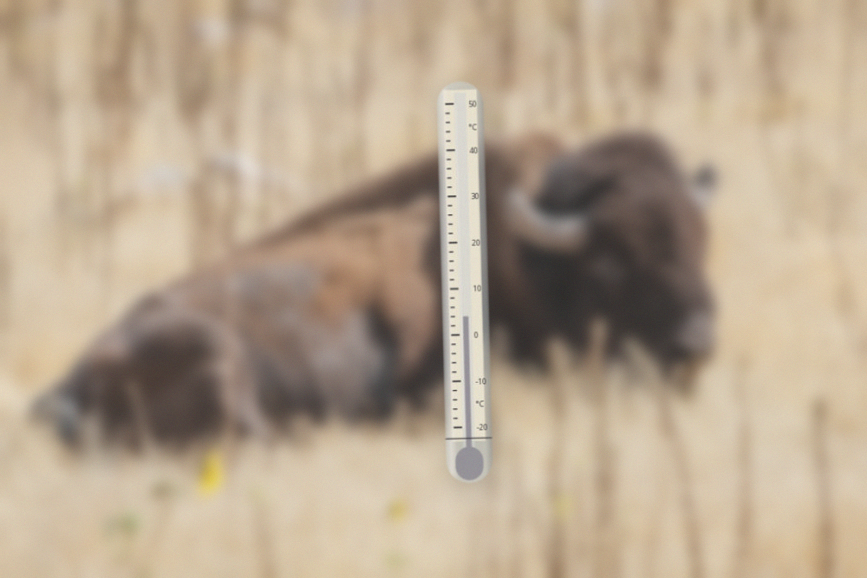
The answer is 4 (°C)
